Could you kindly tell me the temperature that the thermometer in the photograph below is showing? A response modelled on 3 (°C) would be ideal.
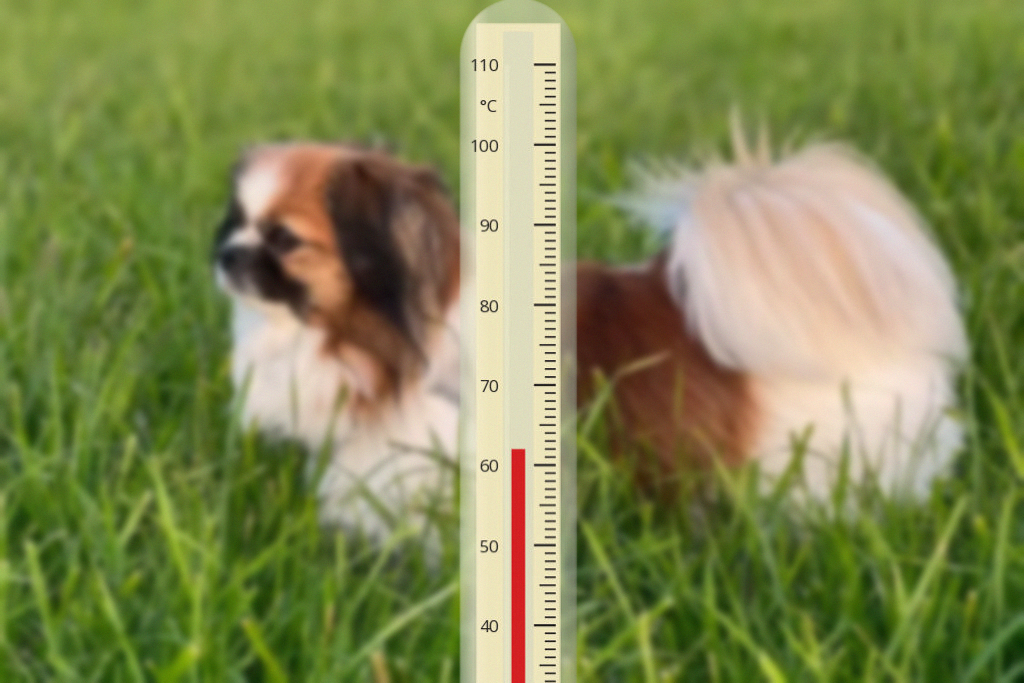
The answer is 62 (°C)
